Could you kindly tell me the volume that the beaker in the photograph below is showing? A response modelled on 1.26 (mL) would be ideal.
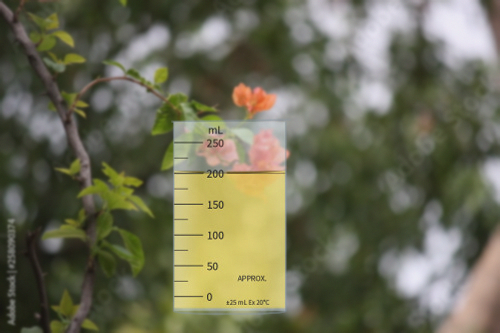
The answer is 200 (mL)
